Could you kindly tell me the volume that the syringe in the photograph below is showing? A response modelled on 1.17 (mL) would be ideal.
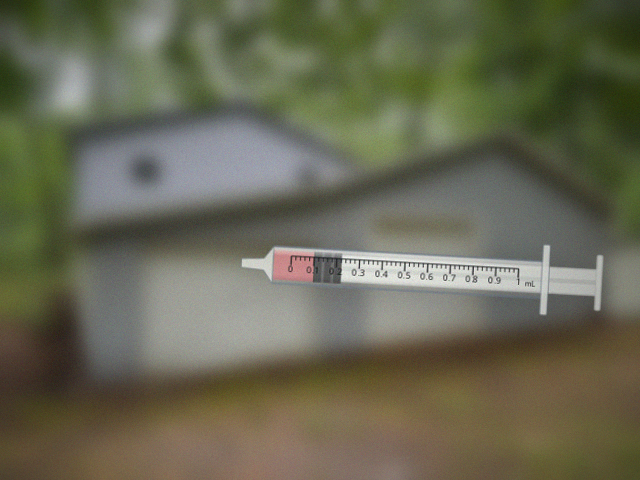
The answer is 0.1 (mL)
